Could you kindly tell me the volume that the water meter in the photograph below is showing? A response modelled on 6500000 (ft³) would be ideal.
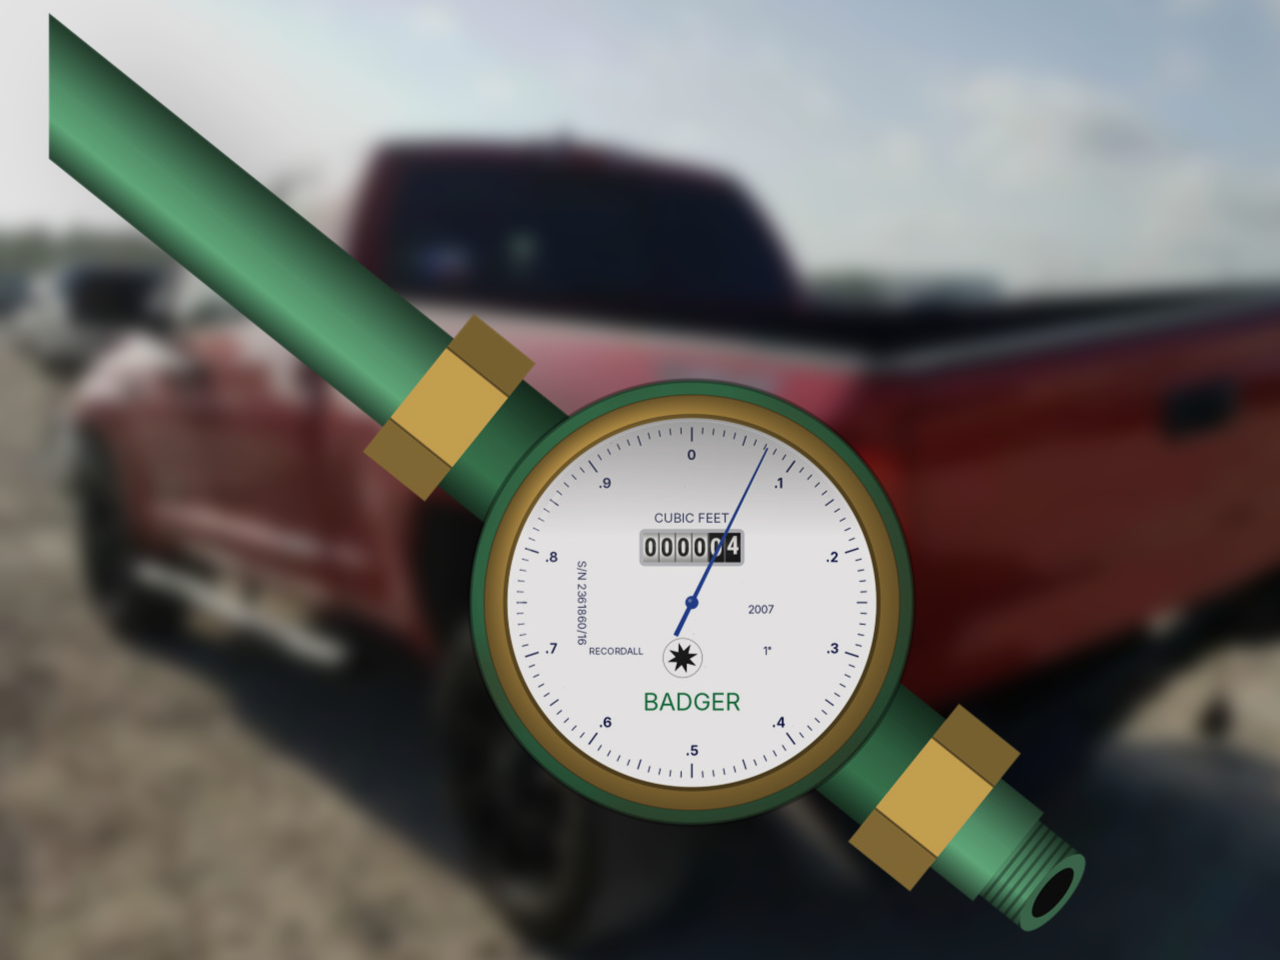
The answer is 4.07 (ft³)
